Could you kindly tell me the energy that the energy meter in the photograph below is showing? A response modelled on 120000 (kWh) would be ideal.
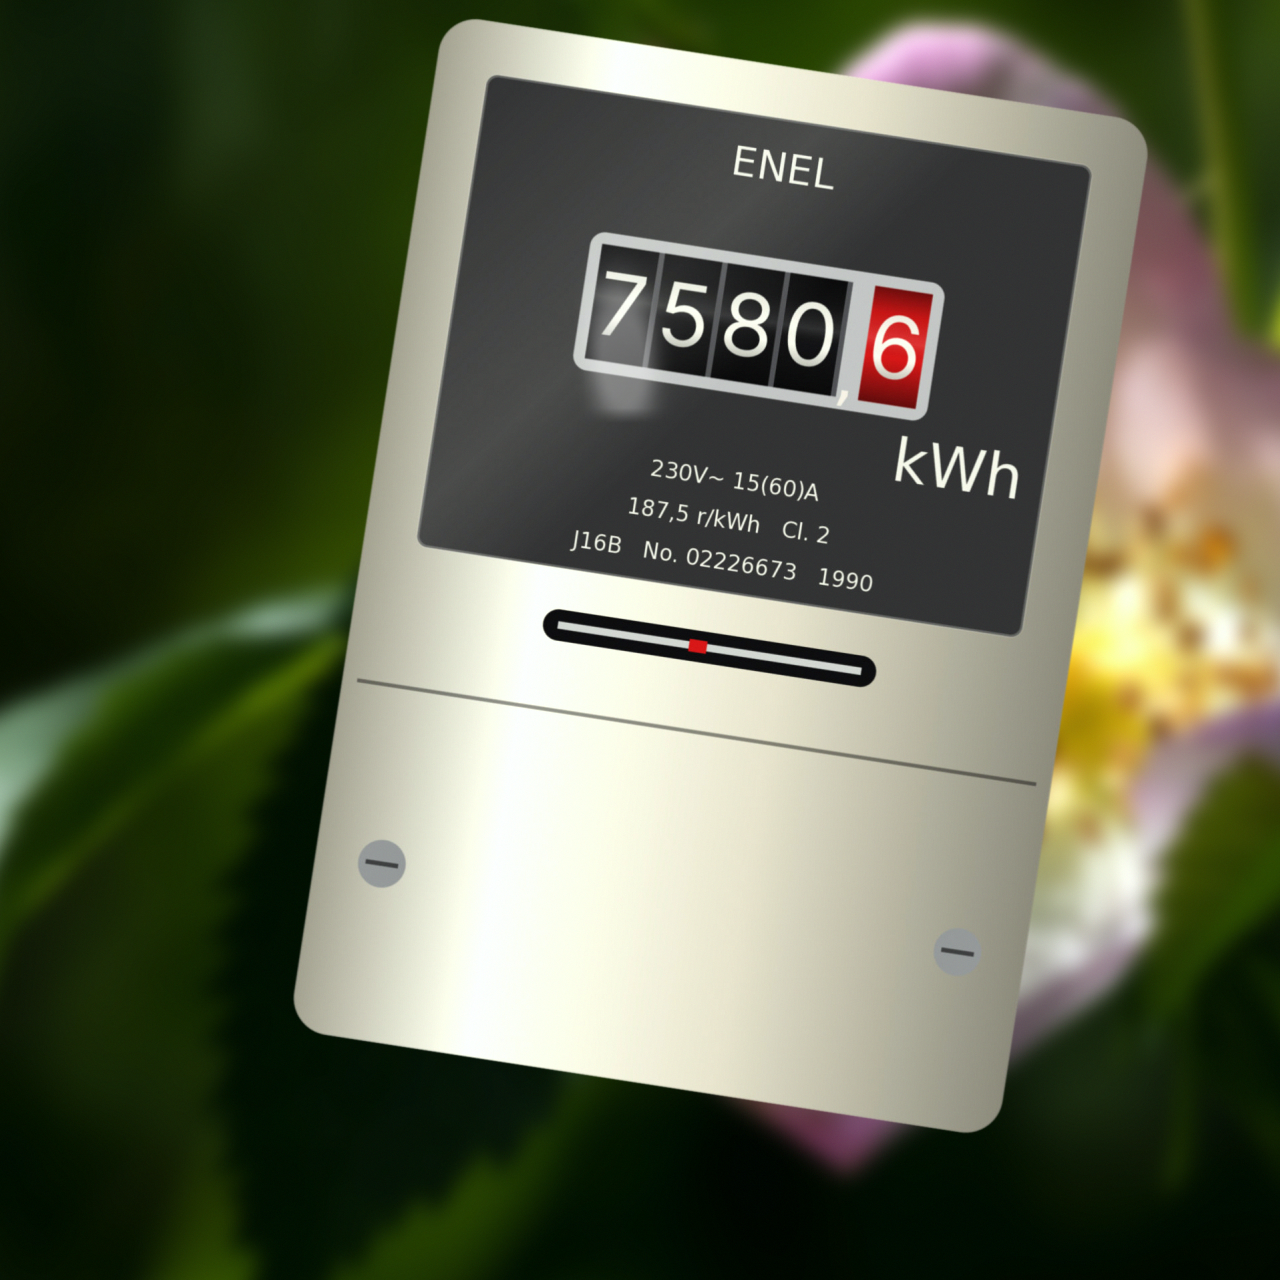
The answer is 7580.6 (kWh)
